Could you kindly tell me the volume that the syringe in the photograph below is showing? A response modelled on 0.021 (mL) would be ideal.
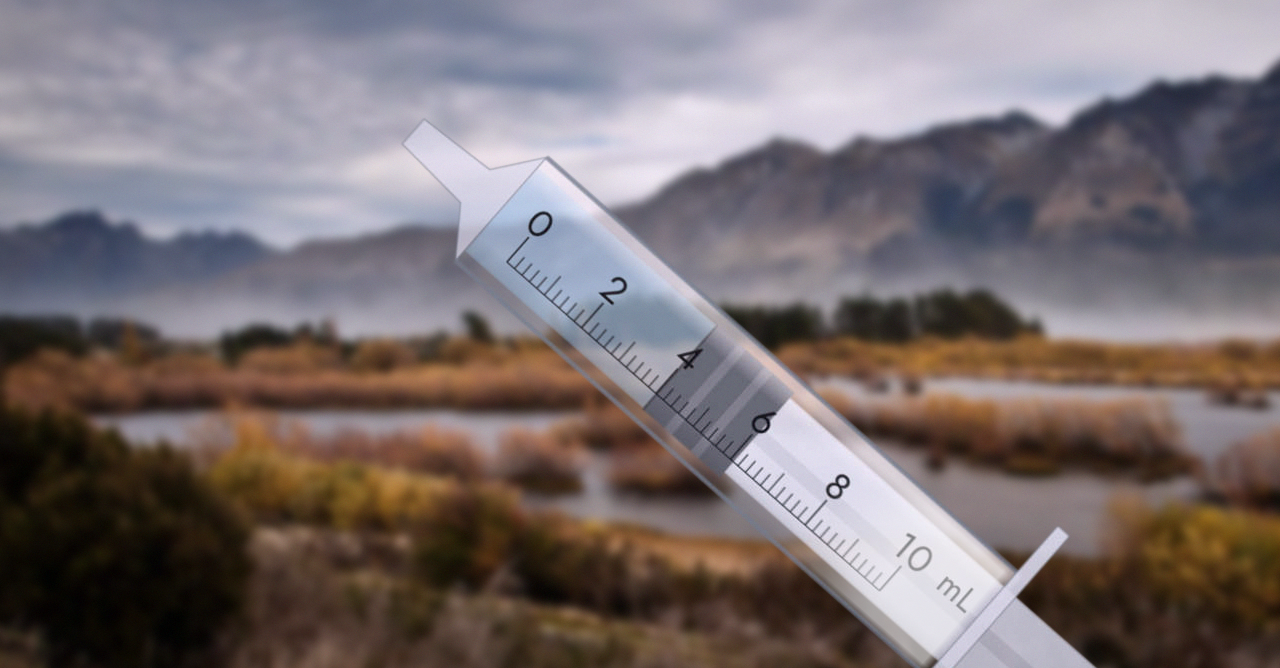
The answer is 4 (mL)
